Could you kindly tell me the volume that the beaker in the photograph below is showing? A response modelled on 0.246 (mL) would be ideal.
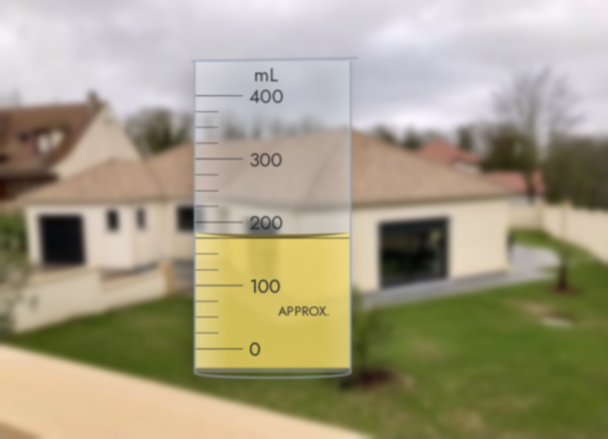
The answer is 175 (mL)
